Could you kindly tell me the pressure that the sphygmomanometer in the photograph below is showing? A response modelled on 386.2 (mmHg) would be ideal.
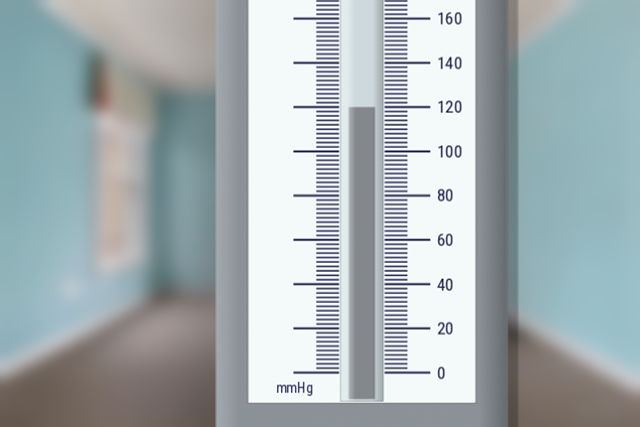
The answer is 120 (mmHg)
